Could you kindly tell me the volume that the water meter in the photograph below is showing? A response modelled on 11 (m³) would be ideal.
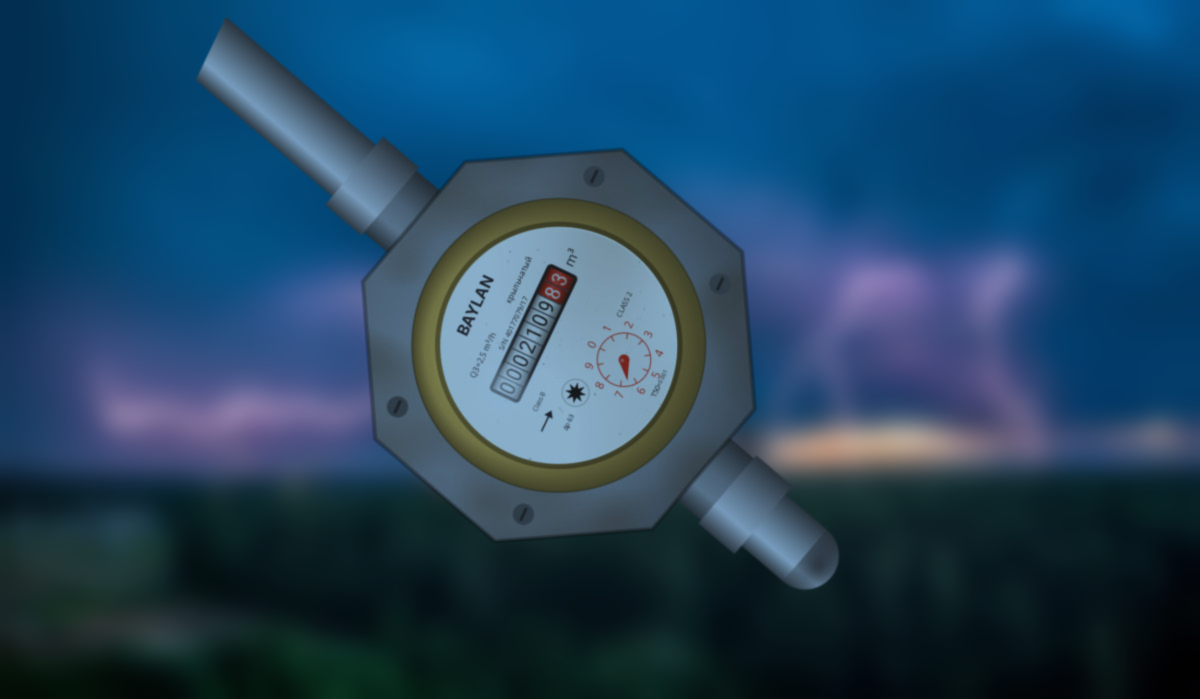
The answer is 2109.836 (m³)
